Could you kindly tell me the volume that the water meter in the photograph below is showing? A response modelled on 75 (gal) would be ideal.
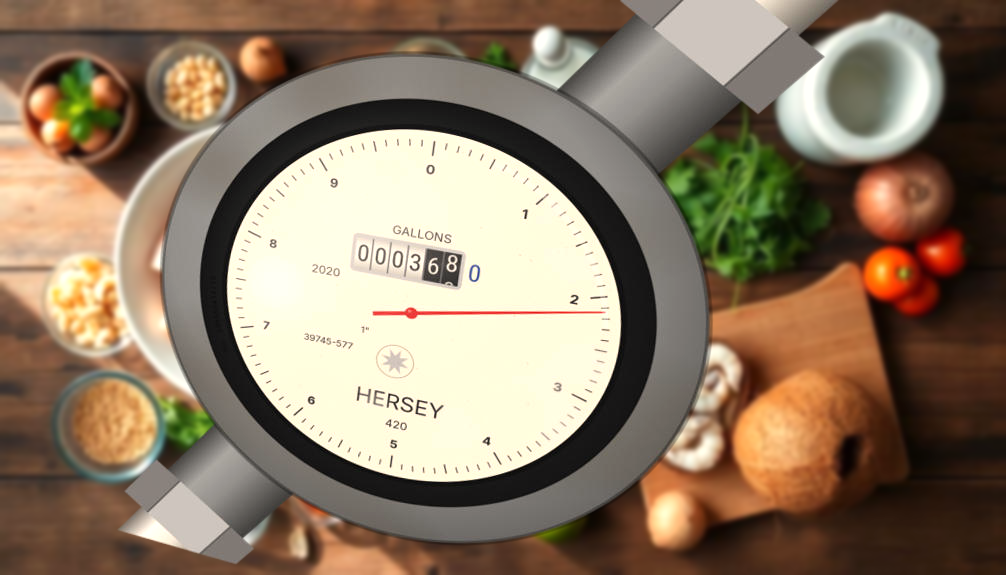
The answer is 3682.1 (gal)
